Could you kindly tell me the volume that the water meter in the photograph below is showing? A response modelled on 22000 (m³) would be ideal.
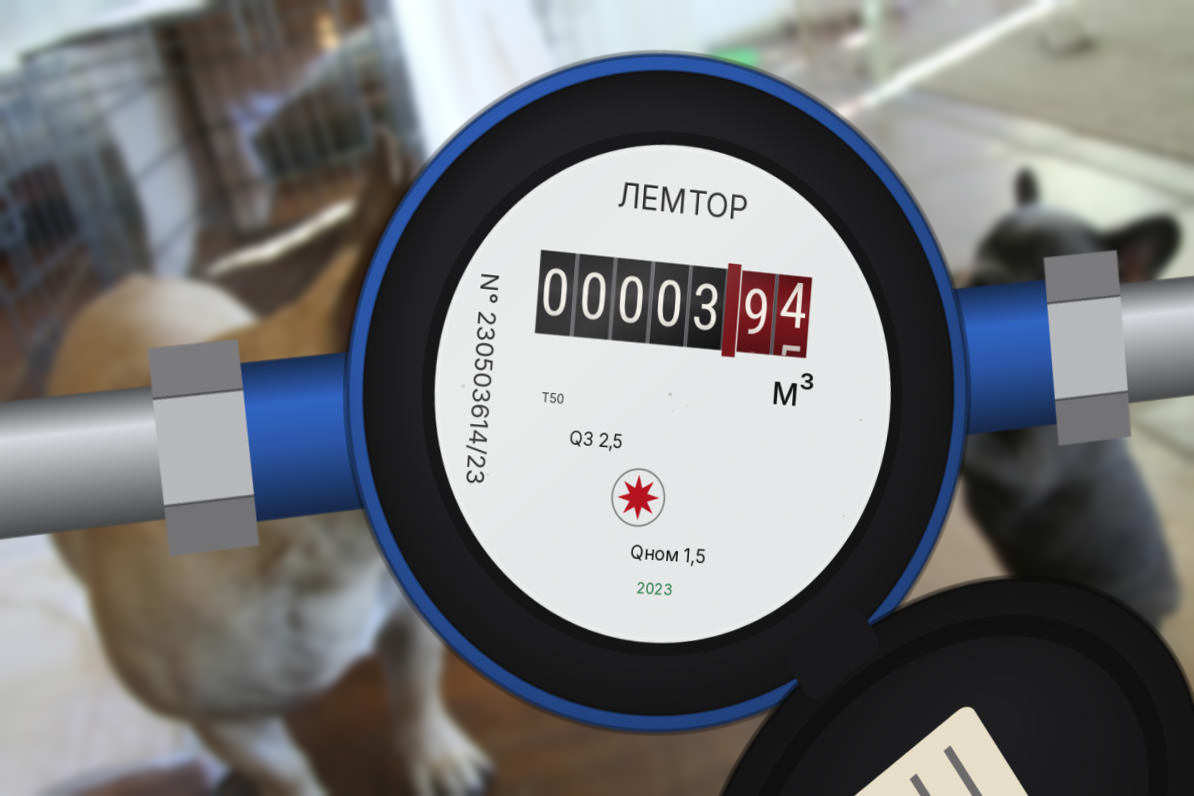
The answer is 3.94 (m³)
